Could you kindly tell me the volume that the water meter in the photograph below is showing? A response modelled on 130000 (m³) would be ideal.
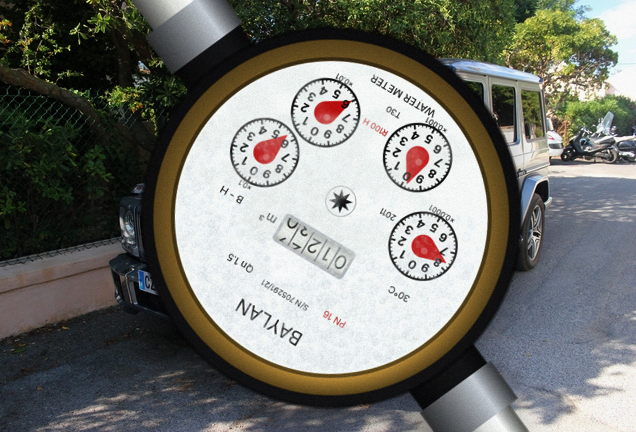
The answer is 1229.5597 (m³)
